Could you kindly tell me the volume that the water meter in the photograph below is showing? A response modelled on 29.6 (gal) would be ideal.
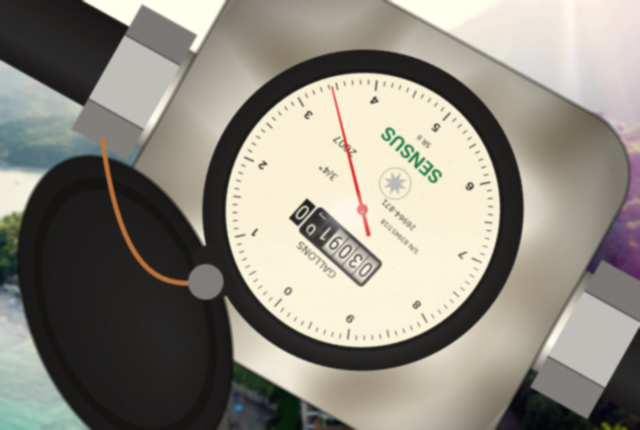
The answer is 309163.4 (gal)
